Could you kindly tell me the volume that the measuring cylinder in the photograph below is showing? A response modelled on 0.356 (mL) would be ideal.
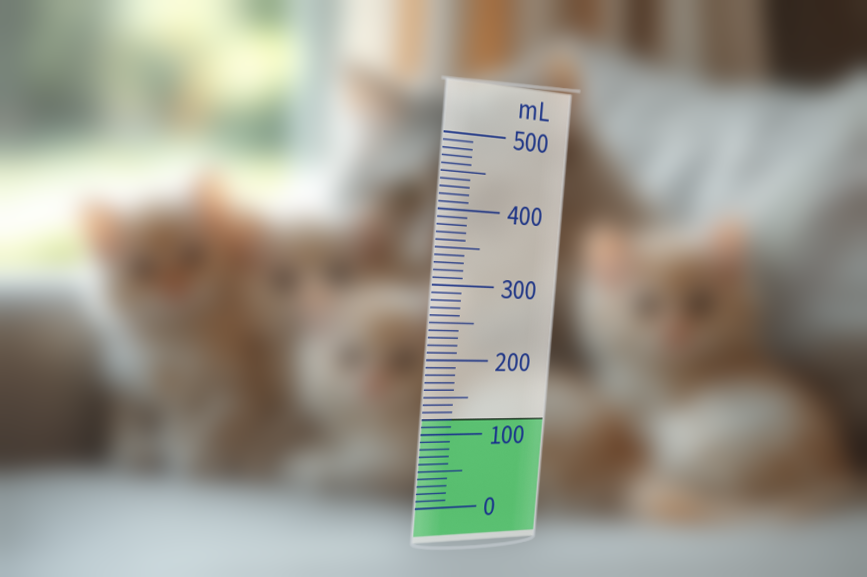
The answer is 120 (mL)
